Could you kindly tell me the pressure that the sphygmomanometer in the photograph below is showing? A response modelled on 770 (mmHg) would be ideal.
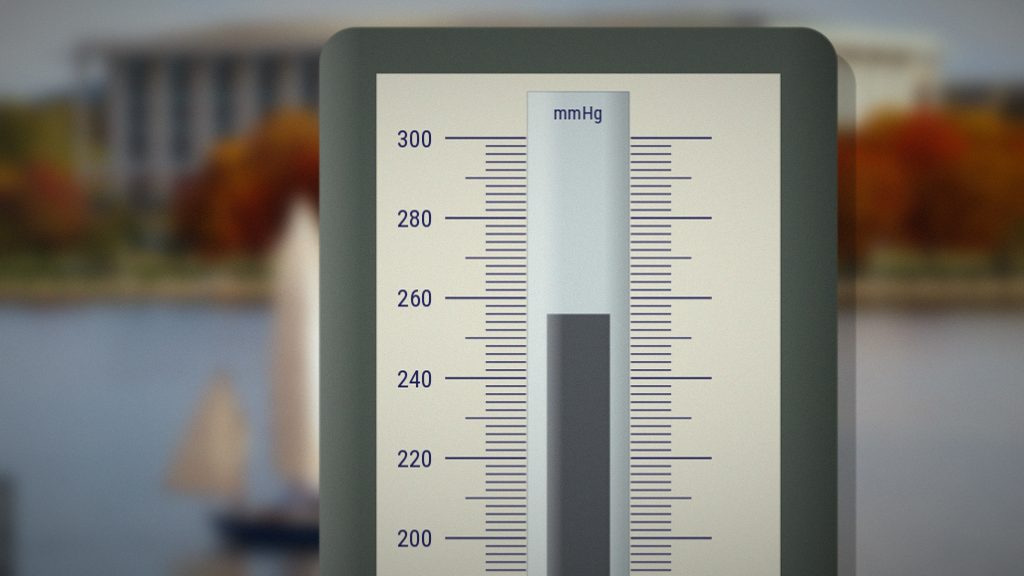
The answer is 256 (mmHg)
